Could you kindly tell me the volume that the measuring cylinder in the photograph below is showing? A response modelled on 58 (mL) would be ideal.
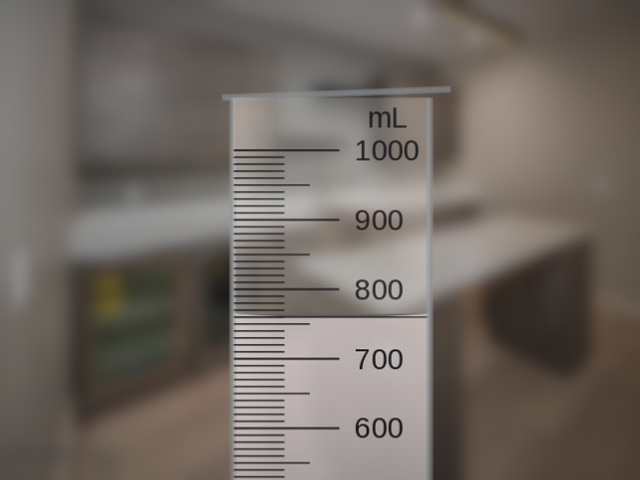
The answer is 760 (mL)
